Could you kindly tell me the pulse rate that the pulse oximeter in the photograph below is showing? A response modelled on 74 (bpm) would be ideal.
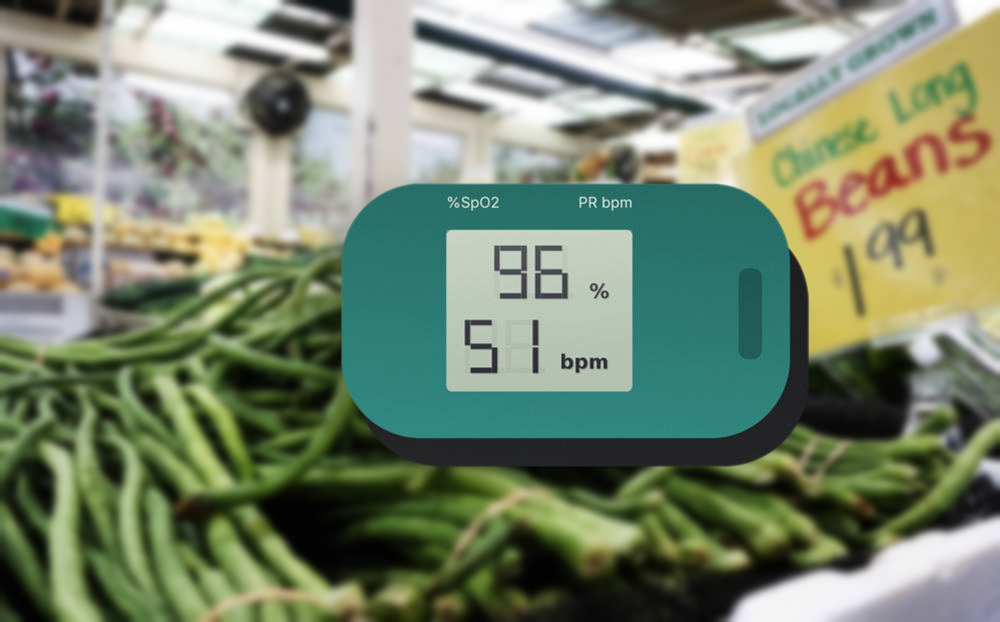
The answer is 51 (bpm)
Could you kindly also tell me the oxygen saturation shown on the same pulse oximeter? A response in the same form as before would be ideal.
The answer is 96 (%)
